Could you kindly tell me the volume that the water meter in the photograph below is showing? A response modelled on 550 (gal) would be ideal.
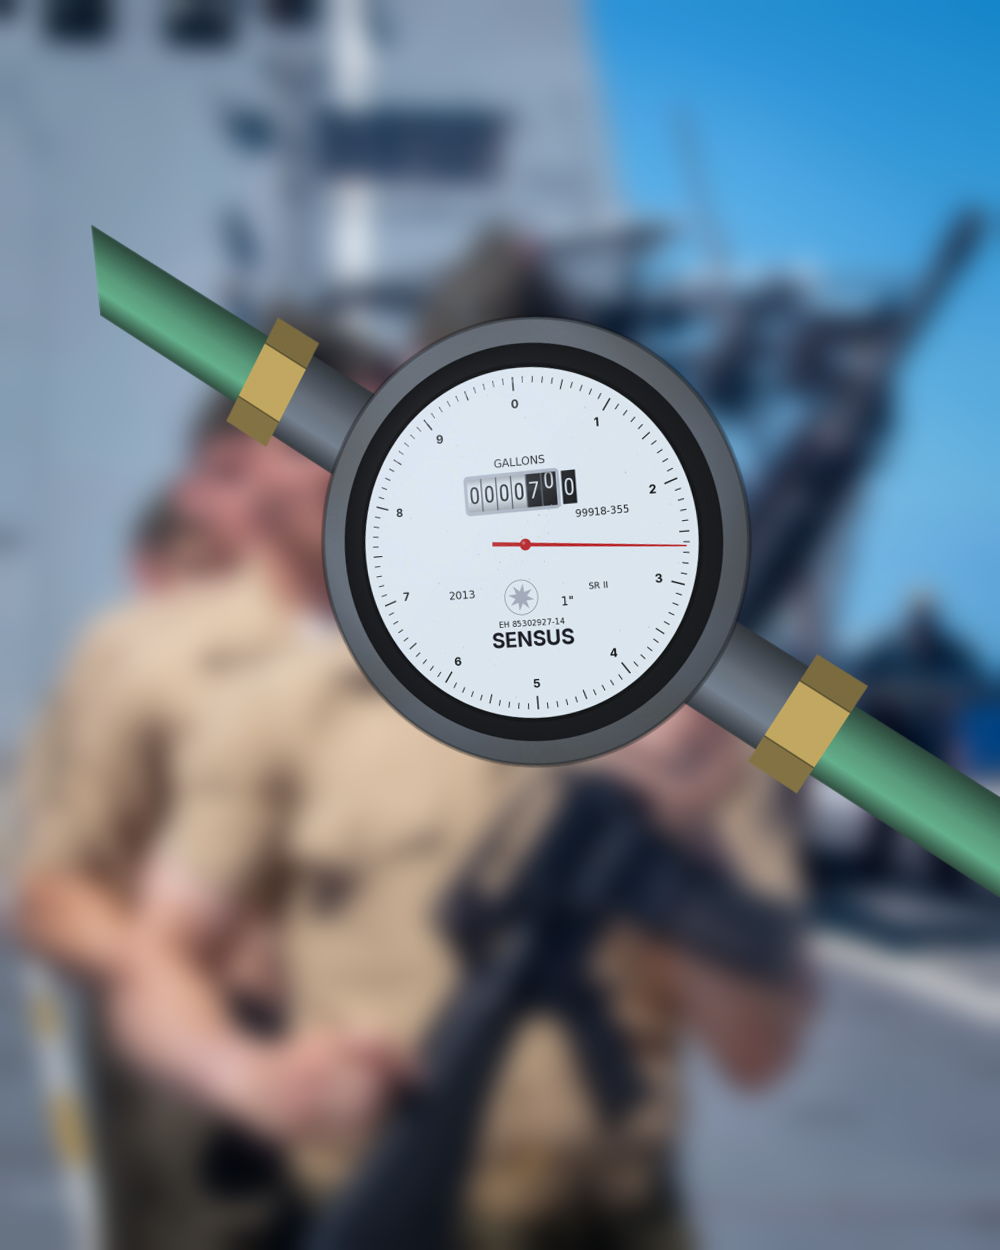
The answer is 702.6 (gal)
